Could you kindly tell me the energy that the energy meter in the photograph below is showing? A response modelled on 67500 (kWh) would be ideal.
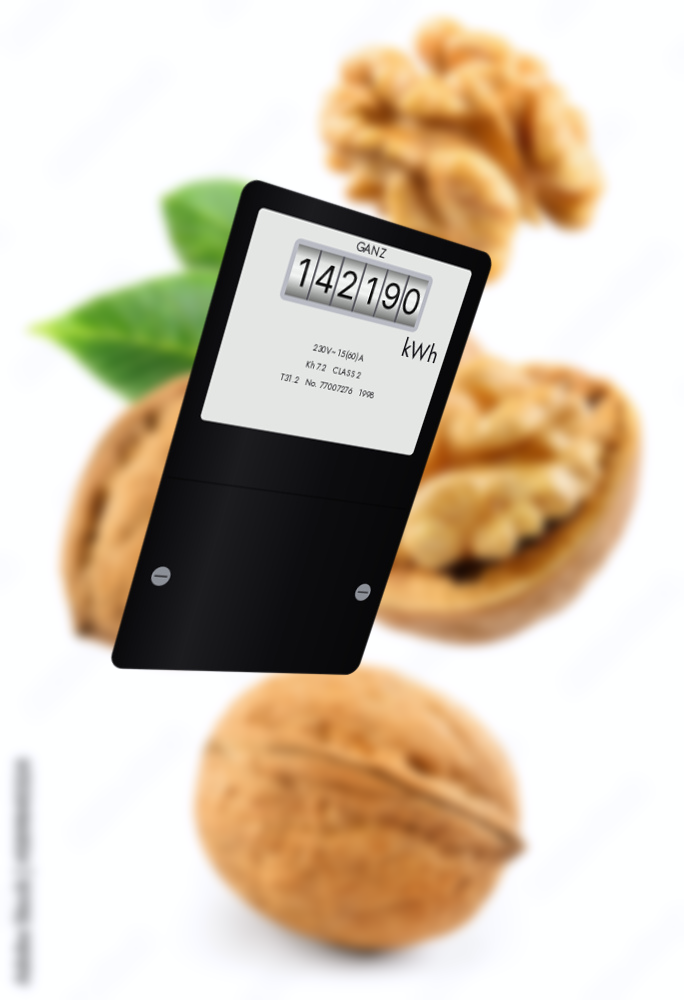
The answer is 142190 (kWh)
